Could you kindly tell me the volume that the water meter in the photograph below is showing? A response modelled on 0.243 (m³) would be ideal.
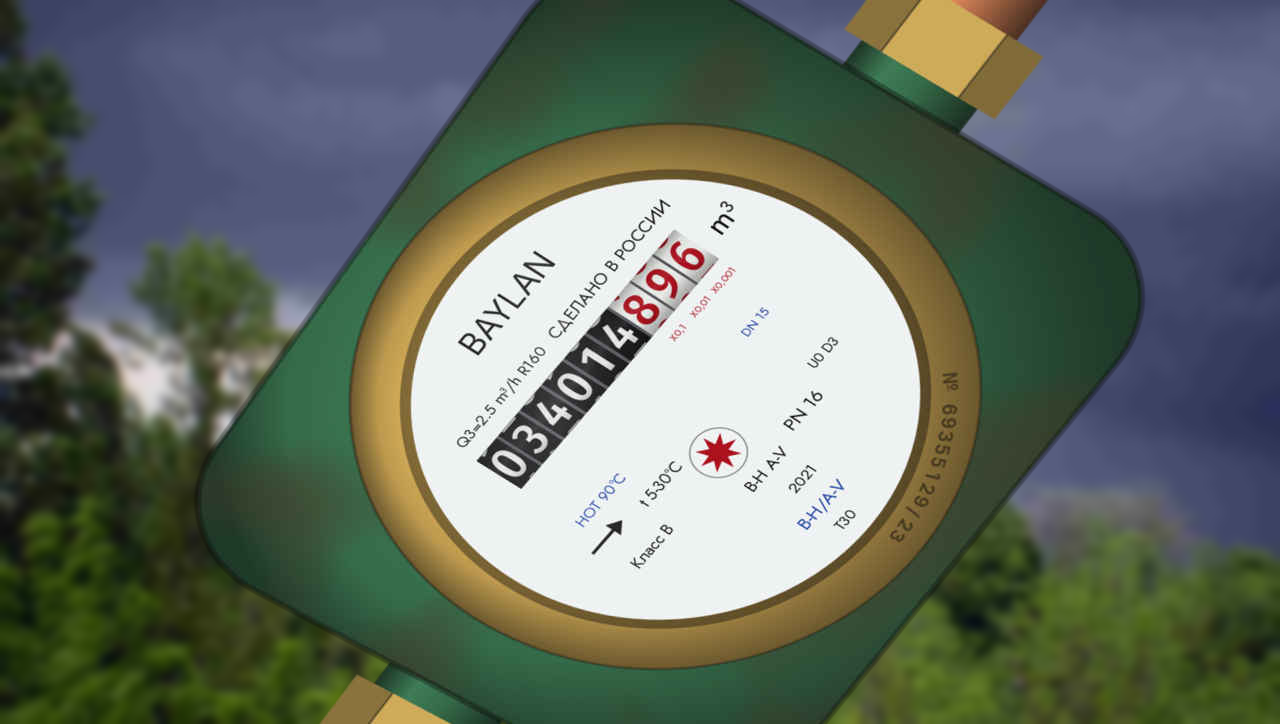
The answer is 34014.896 (m³)
